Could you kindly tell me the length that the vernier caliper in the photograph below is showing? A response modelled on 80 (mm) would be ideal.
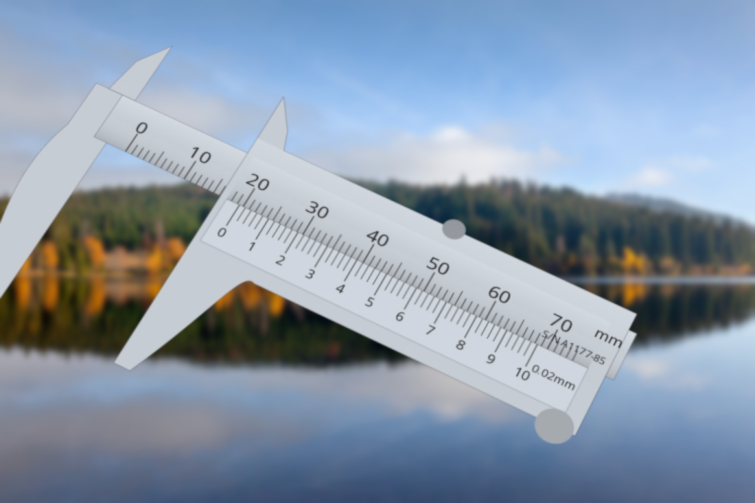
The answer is 19.4 (mm)
